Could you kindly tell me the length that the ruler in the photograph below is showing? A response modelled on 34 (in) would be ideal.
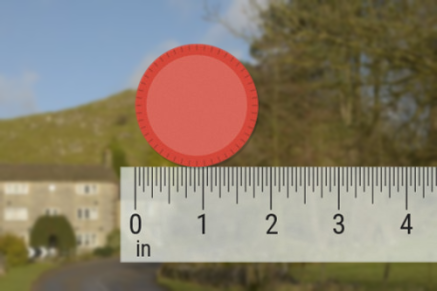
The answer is 1.8125 (in)
